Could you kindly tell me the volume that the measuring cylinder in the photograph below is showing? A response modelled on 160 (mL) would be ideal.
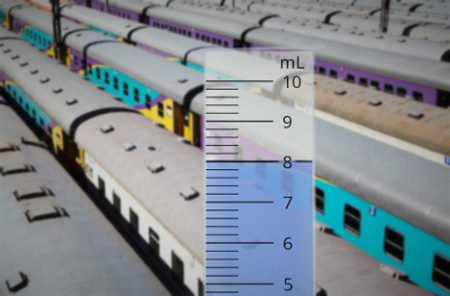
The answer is 8 (mL)
